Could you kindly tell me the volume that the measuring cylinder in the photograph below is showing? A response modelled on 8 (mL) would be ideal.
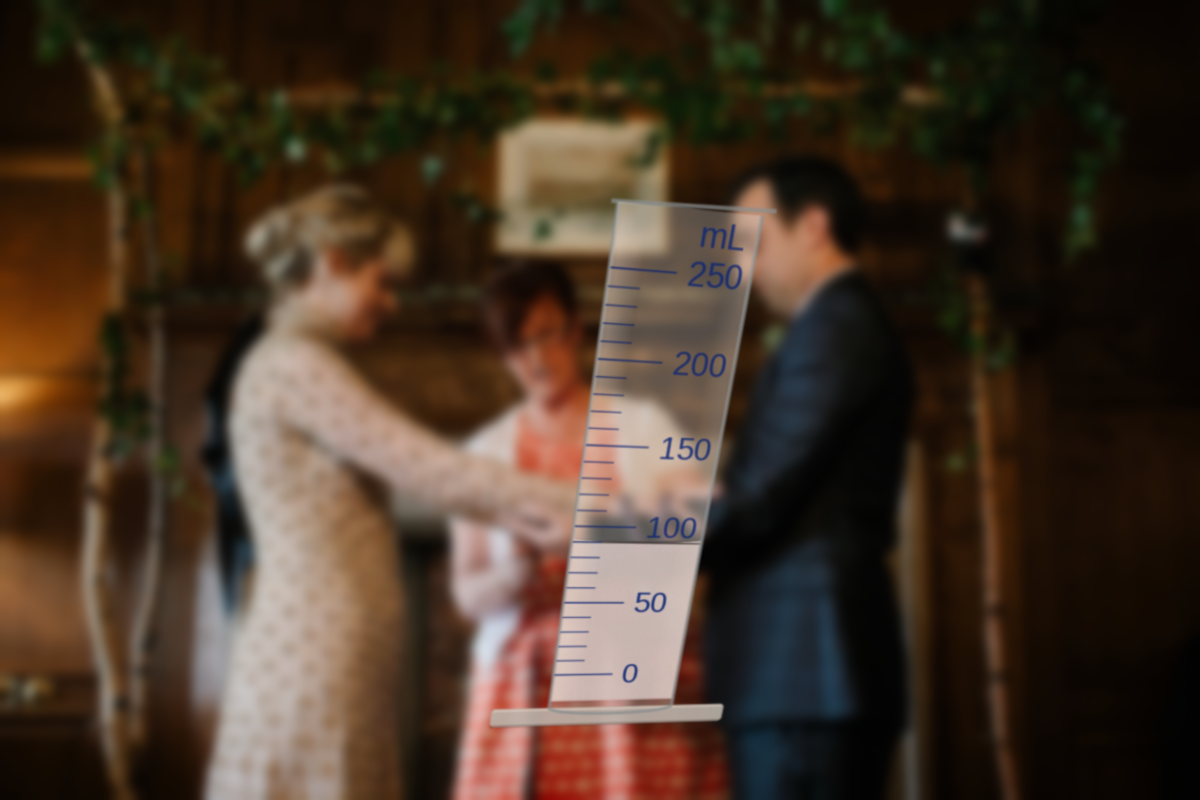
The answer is 90 (mL)
